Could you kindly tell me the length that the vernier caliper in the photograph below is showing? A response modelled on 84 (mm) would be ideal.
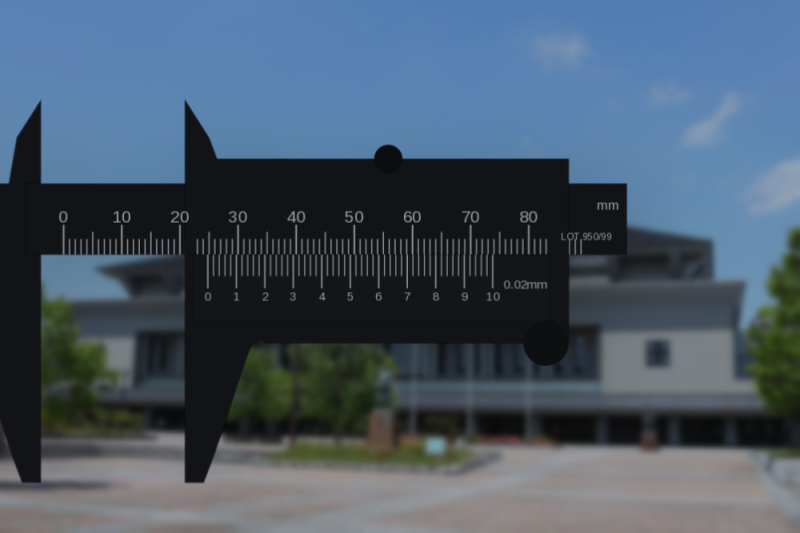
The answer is 24.8 (mm)
